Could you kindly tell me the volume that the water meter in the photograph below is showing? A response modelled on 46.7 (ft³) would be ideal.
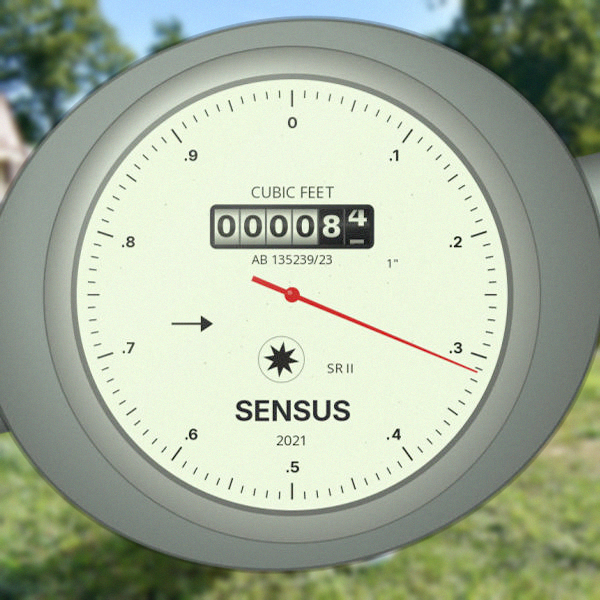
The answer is 84.31 (ft³)
